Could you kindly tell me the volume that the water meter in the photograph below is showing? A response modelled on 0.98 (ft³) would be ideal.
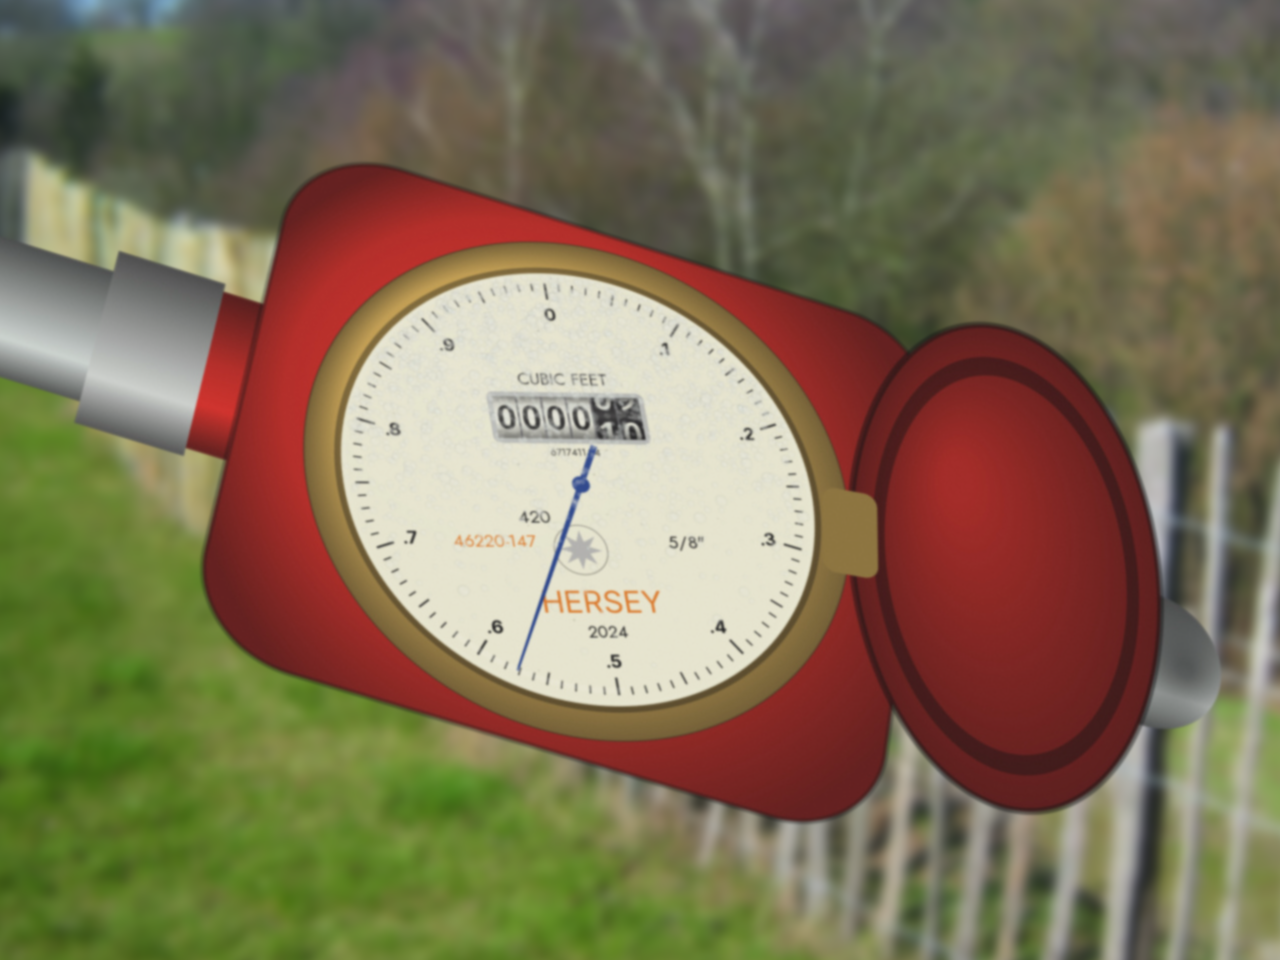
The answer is 9.57 (ft³)
